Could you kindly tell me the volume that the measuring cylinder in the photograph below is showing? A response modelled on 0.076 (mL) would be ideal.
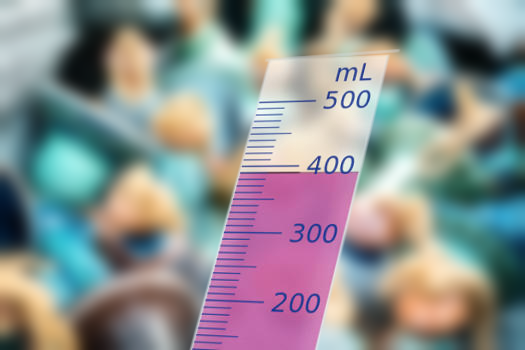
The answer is 390 (mL)
